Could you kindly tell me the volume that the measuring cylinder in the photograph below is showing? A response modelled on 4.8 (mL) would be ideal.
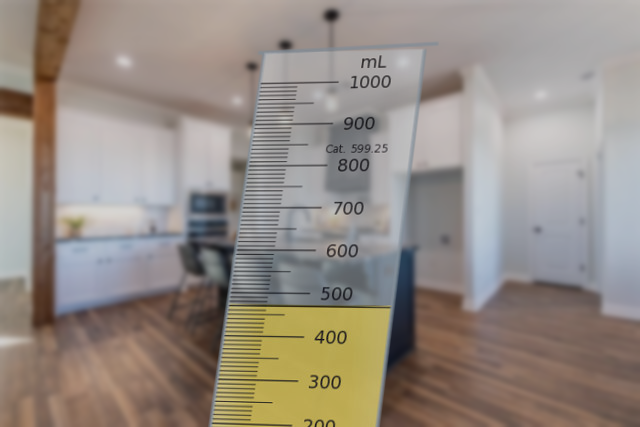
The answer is 470 (mL)
